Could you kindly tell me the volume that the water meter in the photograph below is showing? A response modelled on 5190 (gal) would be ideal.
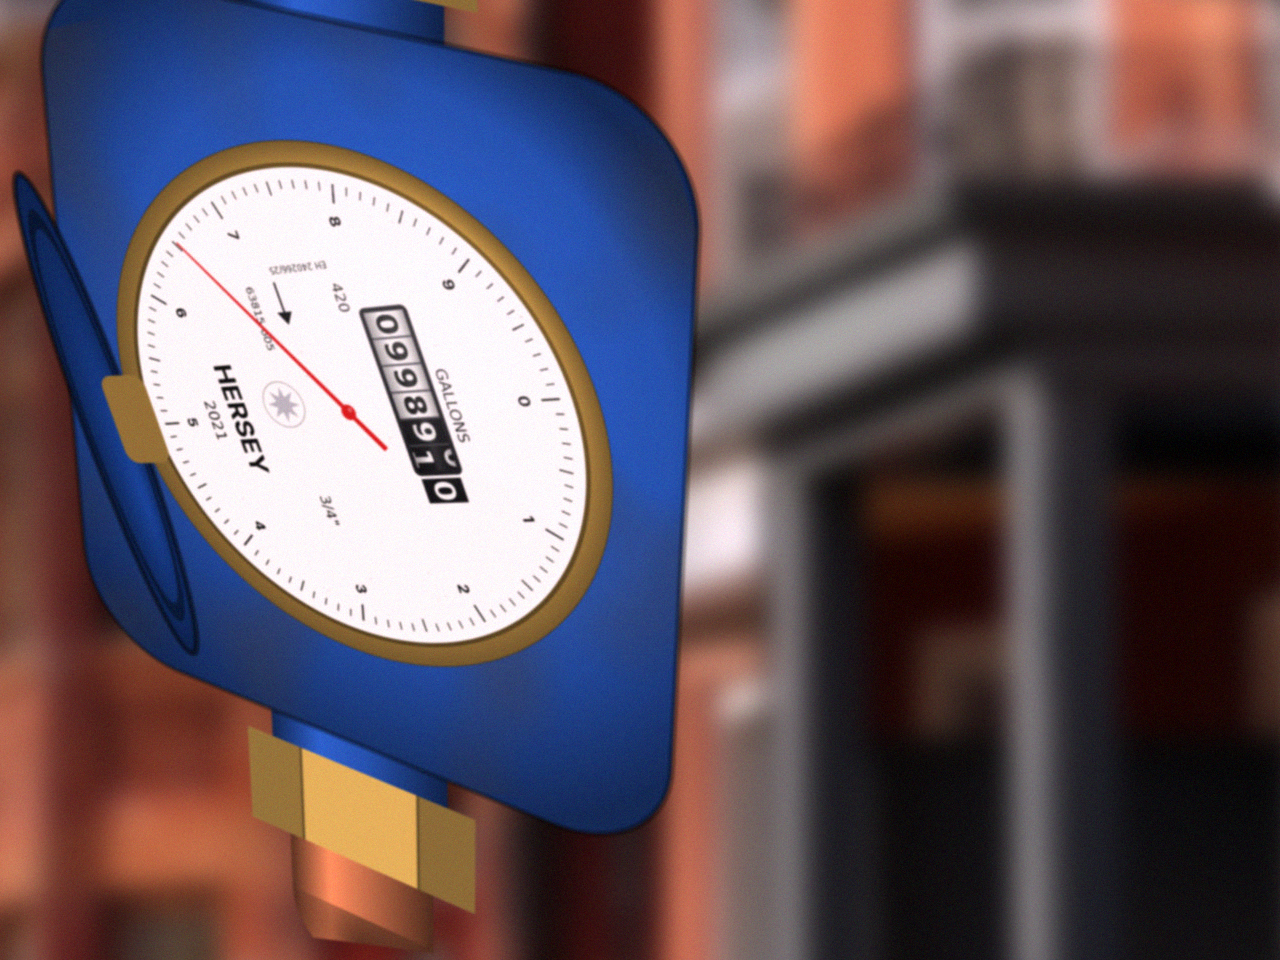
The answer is 998906.5 (gal)
